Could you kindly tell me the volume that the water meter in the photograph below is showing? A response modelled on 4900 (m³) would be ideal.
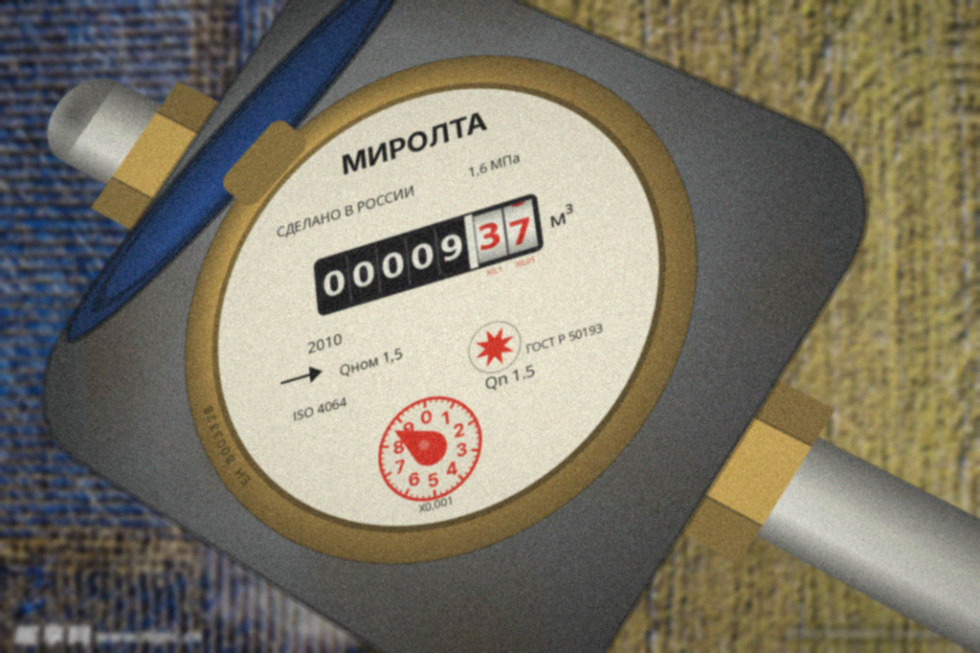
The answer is 9.368 (m³)
